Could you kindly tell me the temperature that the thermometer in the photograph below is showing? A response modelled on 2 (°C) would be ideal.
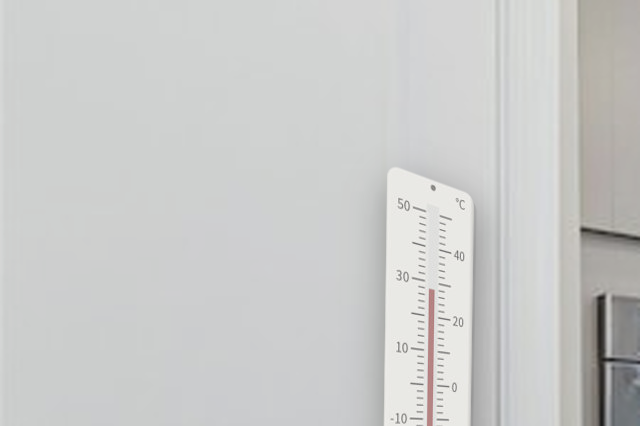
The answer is 28 (°C)
